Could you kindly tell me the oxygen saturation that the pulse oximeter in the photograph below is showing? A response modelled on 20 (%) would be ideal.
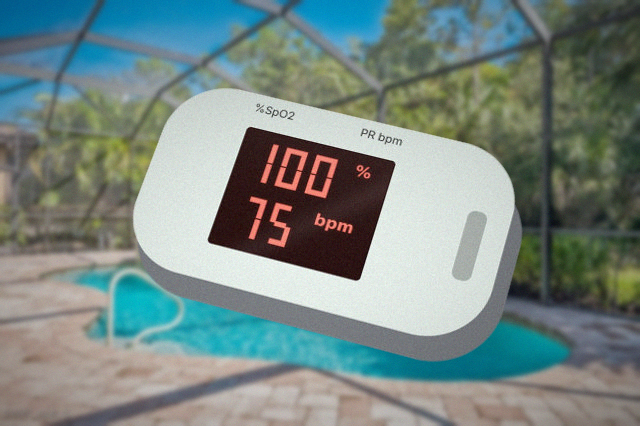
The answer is 100 (%)
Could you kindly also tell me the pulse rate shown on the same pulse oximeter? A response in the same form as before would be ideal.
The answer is 75 (bpm)
